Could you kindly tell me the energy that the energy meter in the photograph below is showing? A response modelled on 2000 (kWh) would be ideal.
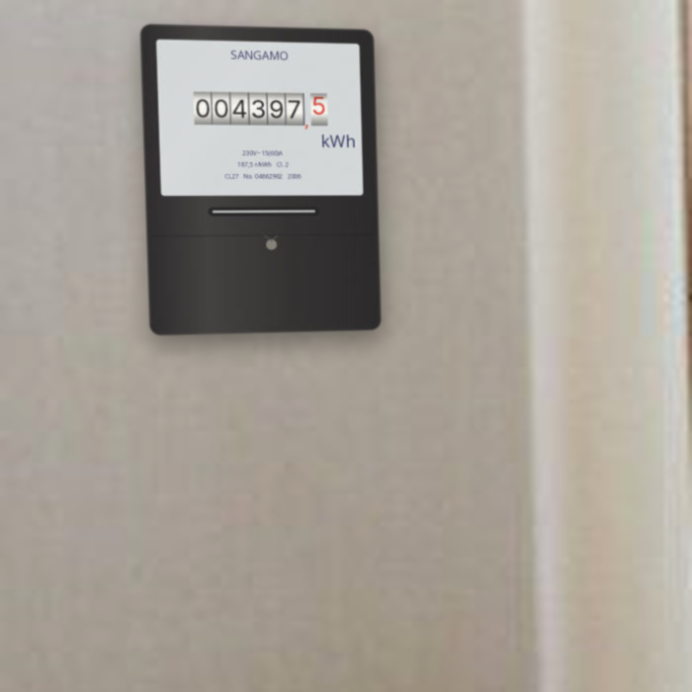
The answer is 4397.5 (kWh)
